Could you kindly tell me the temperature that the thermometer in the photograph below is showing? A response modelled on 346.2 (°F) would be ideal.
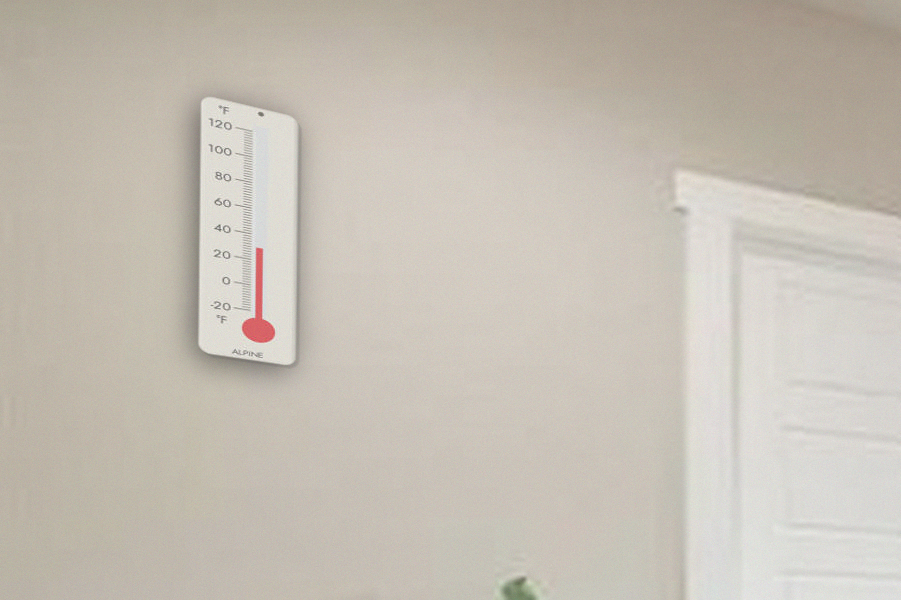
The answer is 30 (°F)
